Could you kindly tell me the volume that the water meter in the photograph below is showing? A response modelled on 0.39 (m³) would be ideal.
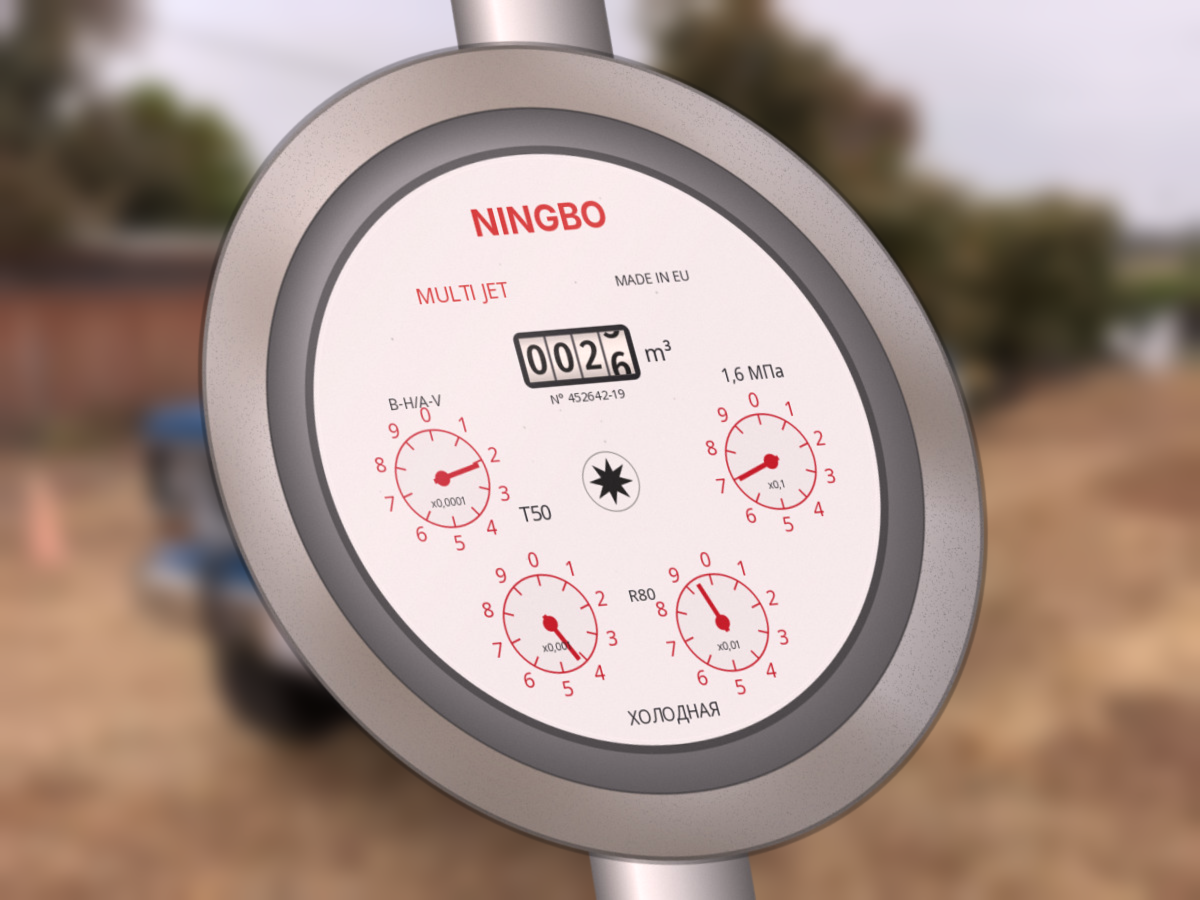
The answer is 25.6942 (m³)
